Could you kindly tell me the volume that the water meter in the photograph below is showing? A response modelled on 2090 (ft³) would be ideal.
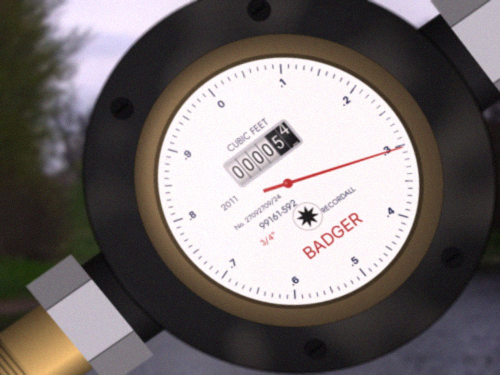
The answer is 54.30 (ft³)
